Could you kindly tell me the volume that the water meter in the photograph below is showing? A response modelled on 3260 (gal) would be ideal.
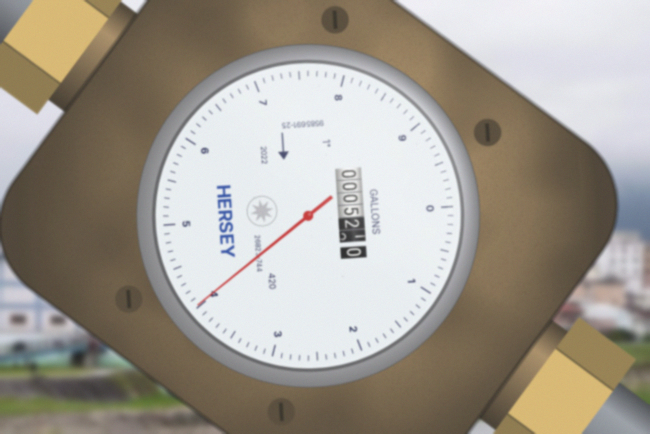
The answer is 5214.0 (gal)
